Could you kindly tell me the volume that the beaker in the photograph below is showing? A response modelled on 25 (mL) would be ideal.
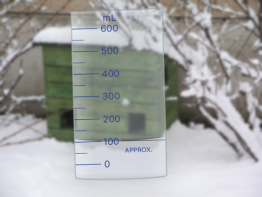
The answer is 100 (mL)
